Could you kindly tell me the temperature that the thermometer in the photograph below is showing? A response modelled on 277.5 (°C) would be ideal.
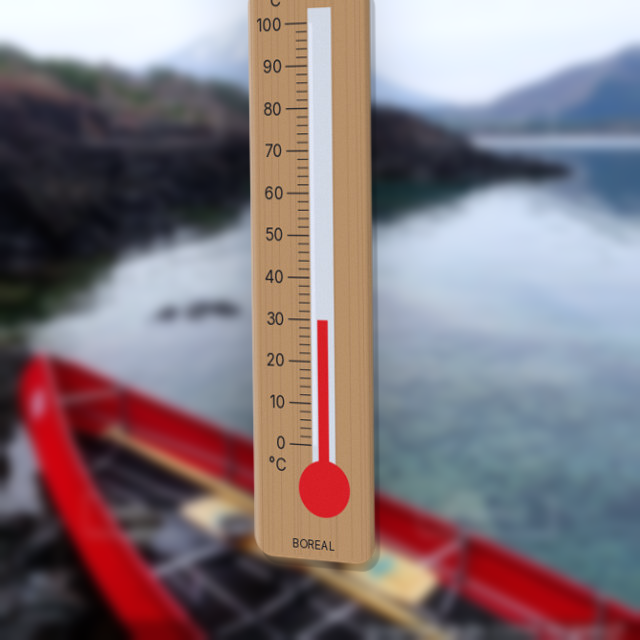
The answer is 30 (°C)
